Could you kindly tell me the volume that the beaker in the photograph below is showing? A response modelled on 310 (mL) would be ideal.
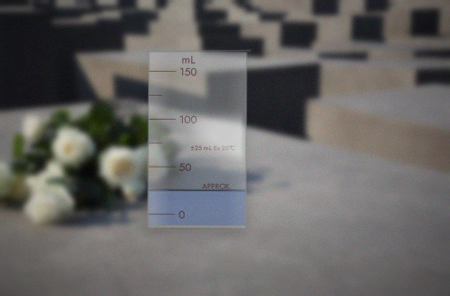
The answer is 25 (mL)
